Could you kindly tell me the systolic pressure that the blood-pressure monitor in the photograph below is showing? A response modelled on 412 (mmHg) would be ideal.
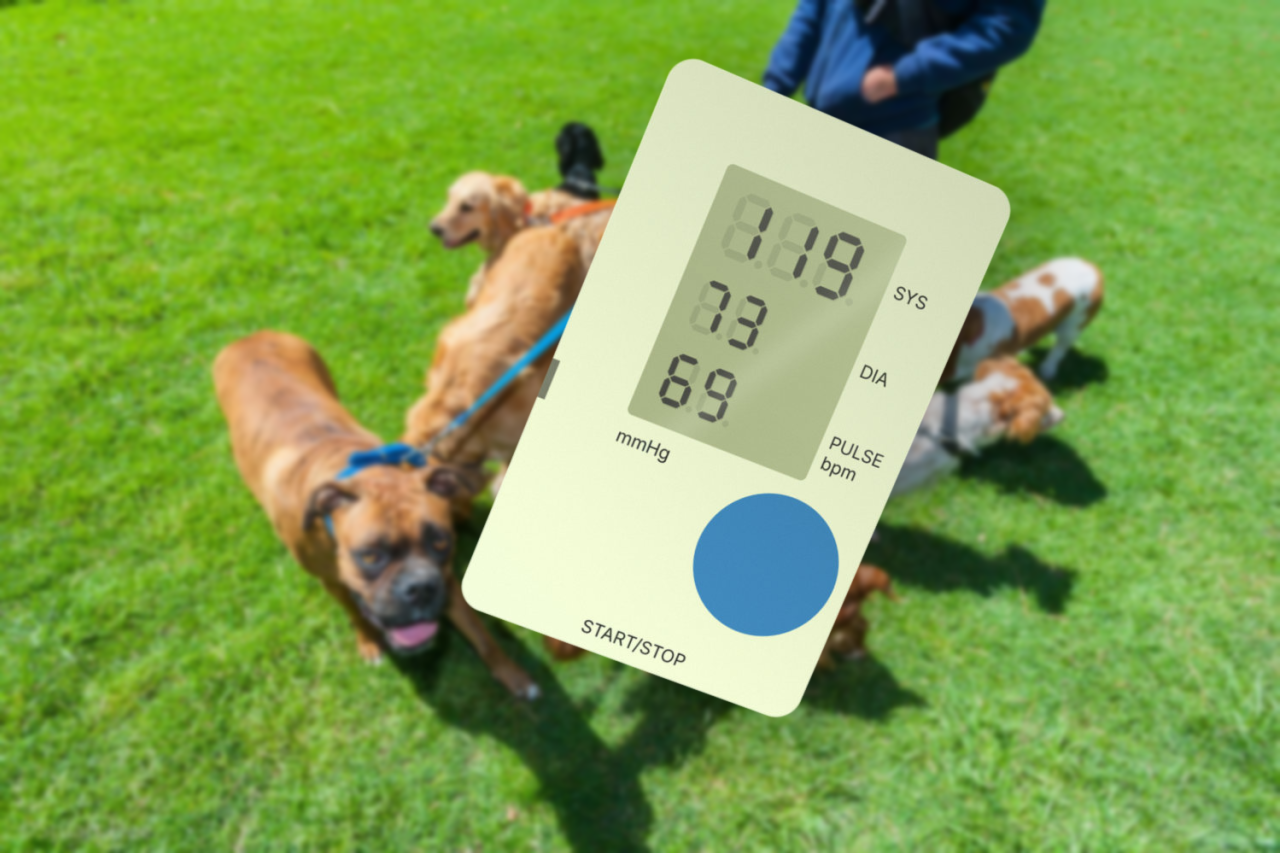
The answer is 119 (mmHg)
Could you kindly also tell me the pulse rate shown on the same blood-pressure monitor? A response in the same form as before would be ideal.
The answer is 69 (bpm)
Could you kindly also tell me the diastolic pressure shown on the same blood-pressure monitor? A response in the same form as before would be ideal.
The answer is 73 (mmHg)
